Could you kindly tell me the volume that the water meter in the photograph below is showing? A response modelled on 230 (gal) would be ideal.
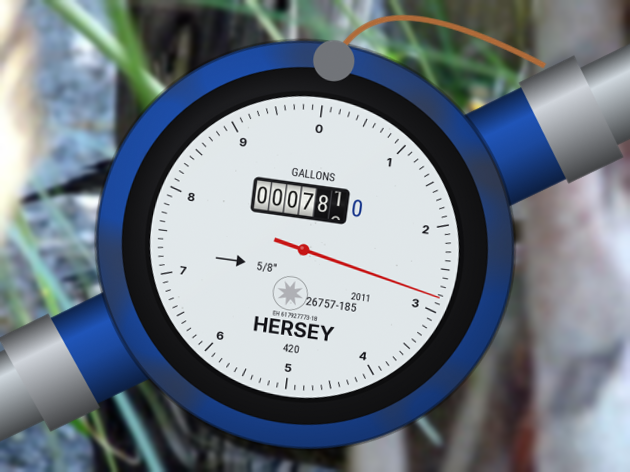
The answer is 7812.8 (gal)
